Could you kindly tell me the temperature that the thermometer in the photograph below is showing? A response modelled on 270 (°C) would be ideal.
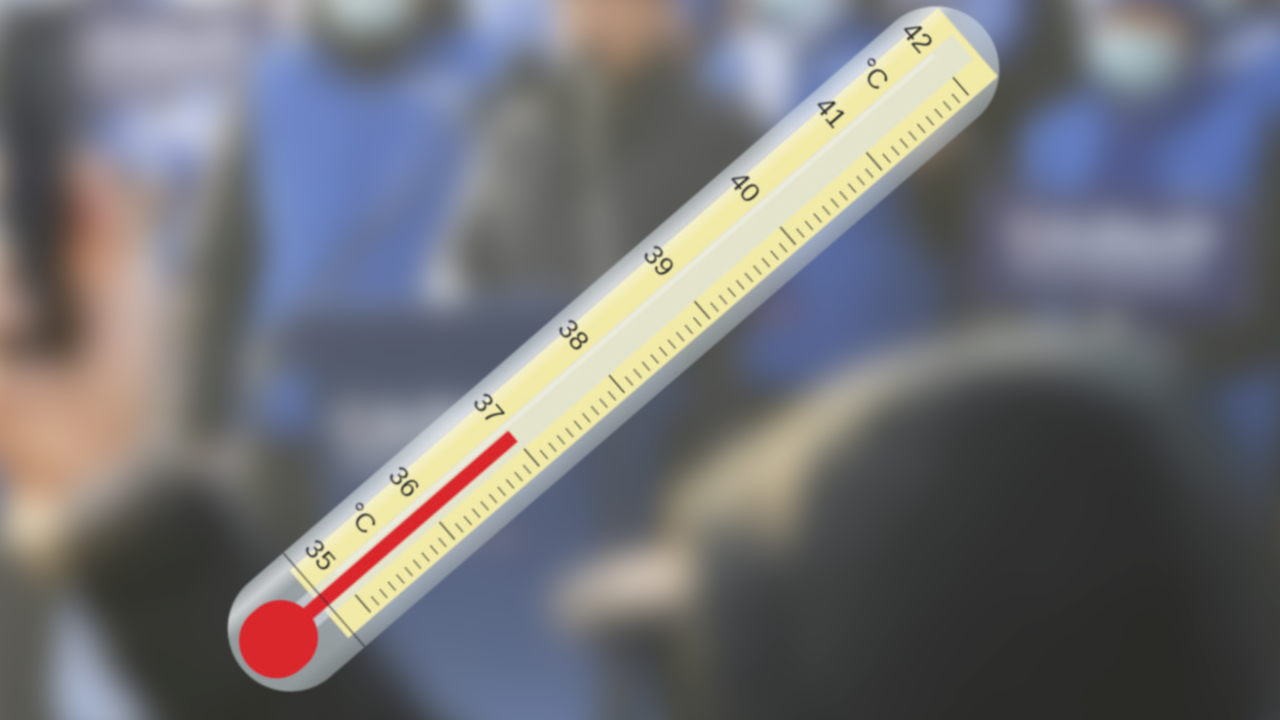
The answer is 37 (°C)
